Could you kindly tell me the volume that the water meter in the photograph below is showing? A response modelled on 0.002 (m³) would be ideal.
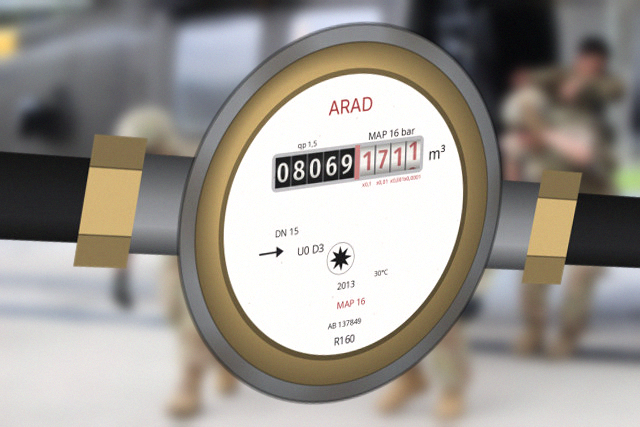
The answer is 8069.1711 (m³)
